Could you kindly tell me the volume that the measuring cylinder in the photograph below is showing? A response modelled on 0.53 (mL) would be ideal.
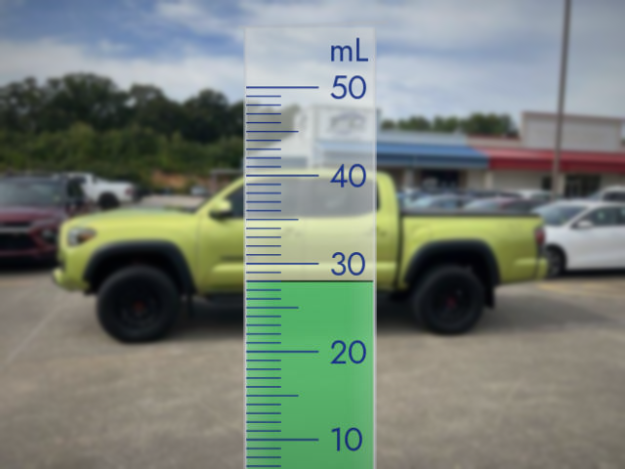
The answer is 28 (mL)
